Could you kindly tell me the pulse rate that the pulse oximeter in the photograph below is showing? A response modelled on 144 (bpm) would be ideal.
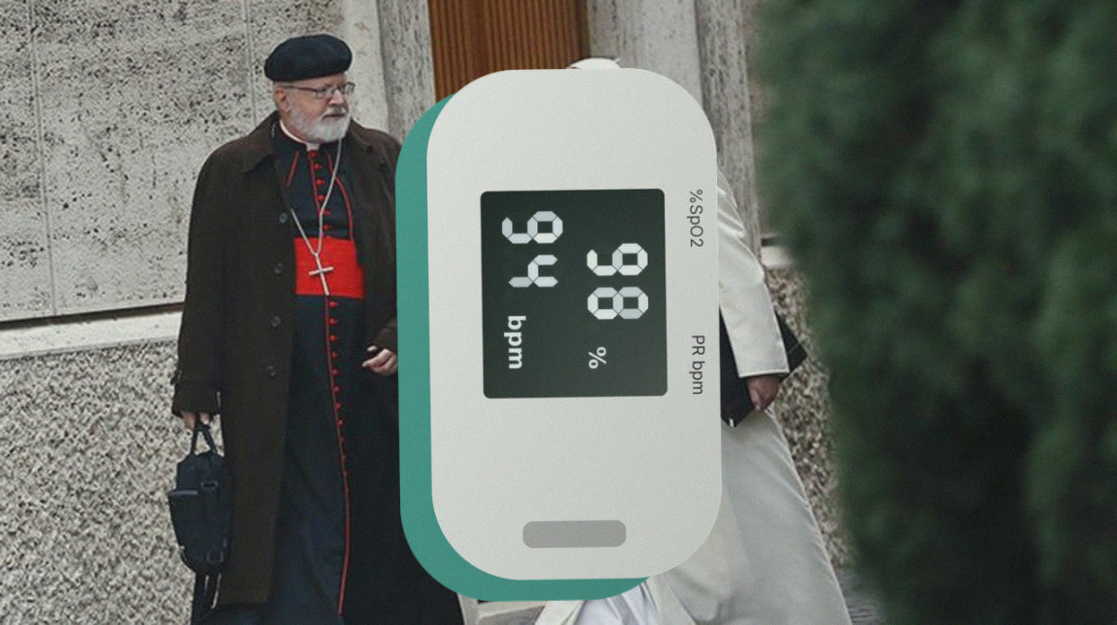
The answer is 94 (bpm)
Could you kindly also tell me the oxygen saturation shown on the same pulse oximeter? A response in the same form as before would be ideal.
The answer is 98 (%)
